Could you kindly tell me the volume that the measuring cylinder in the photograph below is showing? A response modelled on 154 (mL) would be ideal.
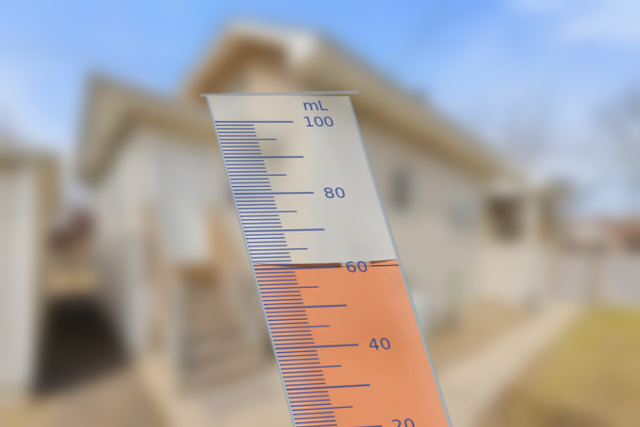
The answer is 60 (mL)
